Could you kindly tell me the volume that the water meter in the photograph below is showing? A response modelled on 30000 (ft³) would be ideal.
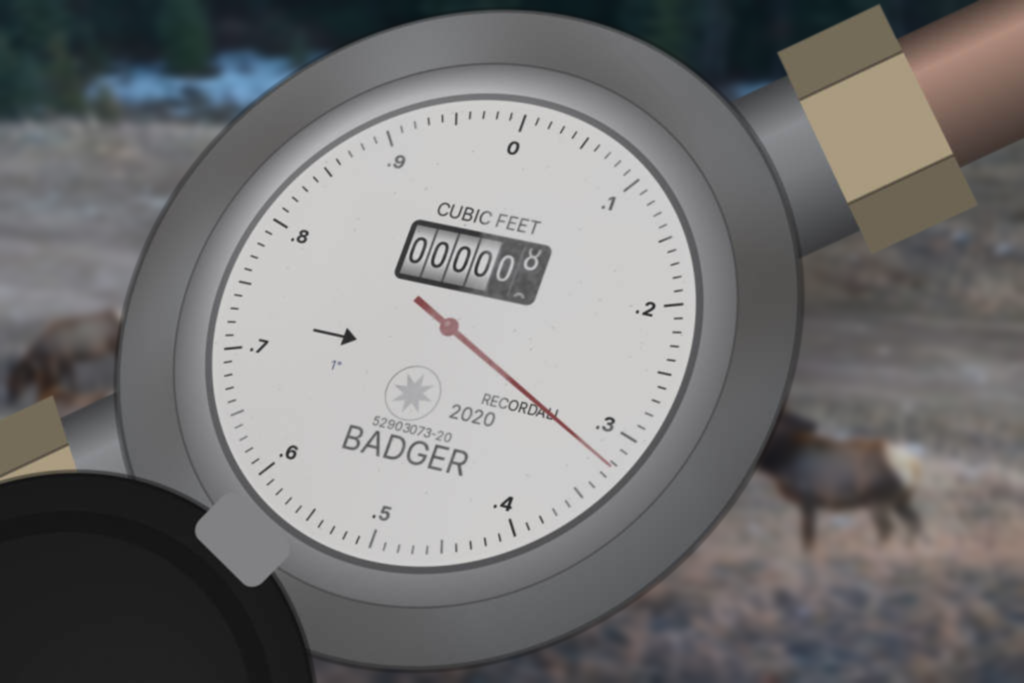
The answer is 8.32 (ft³)
